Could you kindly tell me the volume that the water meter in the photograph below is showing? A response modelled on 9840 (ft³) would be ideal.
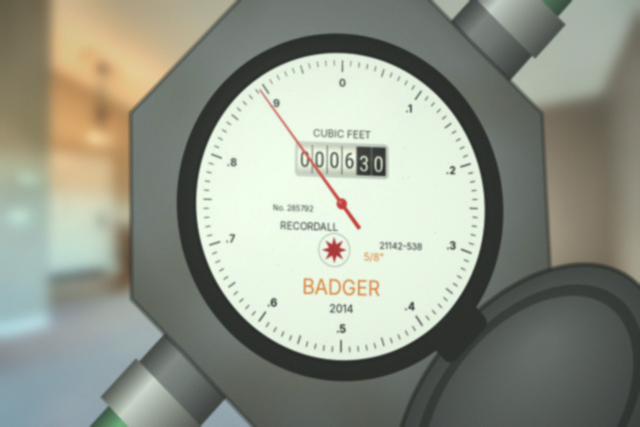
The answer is 629.89 (ft³)
